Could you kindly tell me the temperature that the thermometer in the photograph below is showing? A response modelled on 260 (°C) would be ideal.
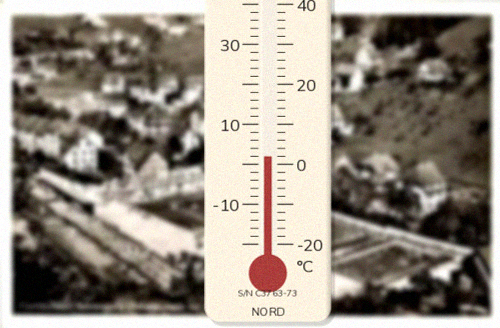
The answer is 2 (°C)
